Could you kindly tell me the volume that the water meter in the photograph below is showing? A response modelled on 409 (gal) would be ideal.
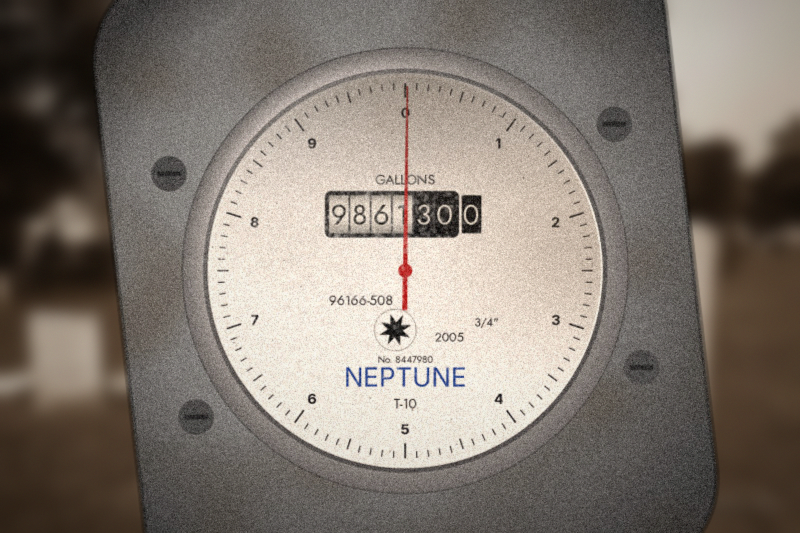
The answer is 9861300.0 (gal)
